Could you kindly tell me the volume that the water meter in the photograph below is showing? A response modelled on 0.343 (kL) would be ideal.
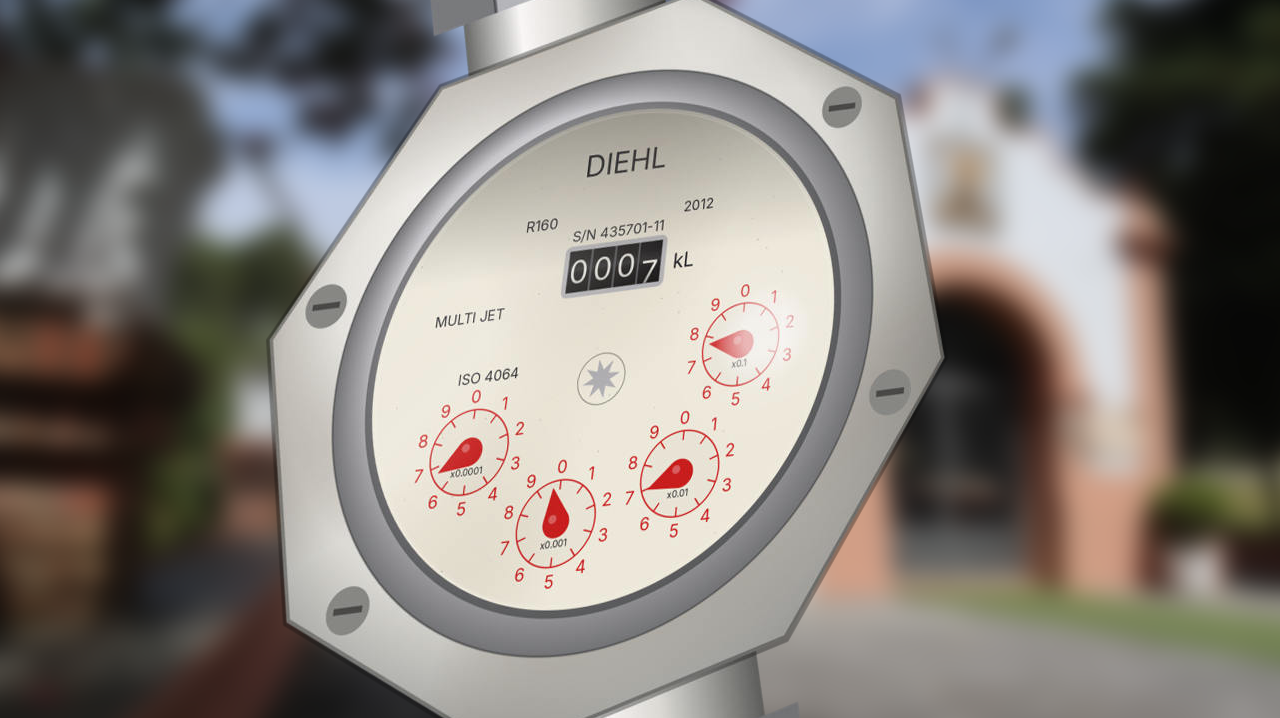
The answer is 6.7696 (kL)
